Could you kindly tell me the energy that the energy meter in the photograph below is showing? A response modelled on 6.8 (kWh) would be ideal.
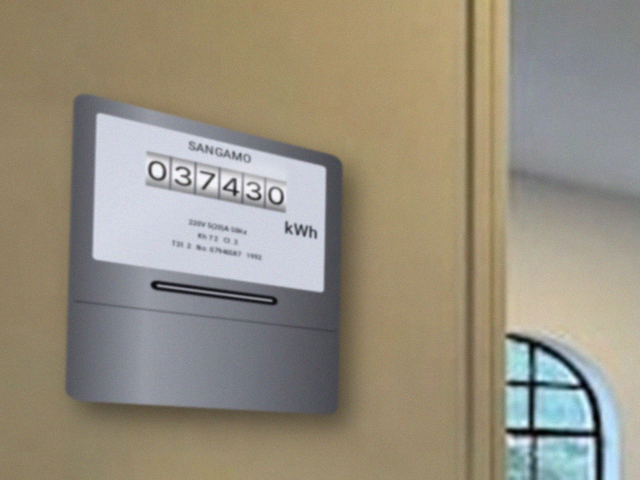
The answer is 37430 (kWh)
